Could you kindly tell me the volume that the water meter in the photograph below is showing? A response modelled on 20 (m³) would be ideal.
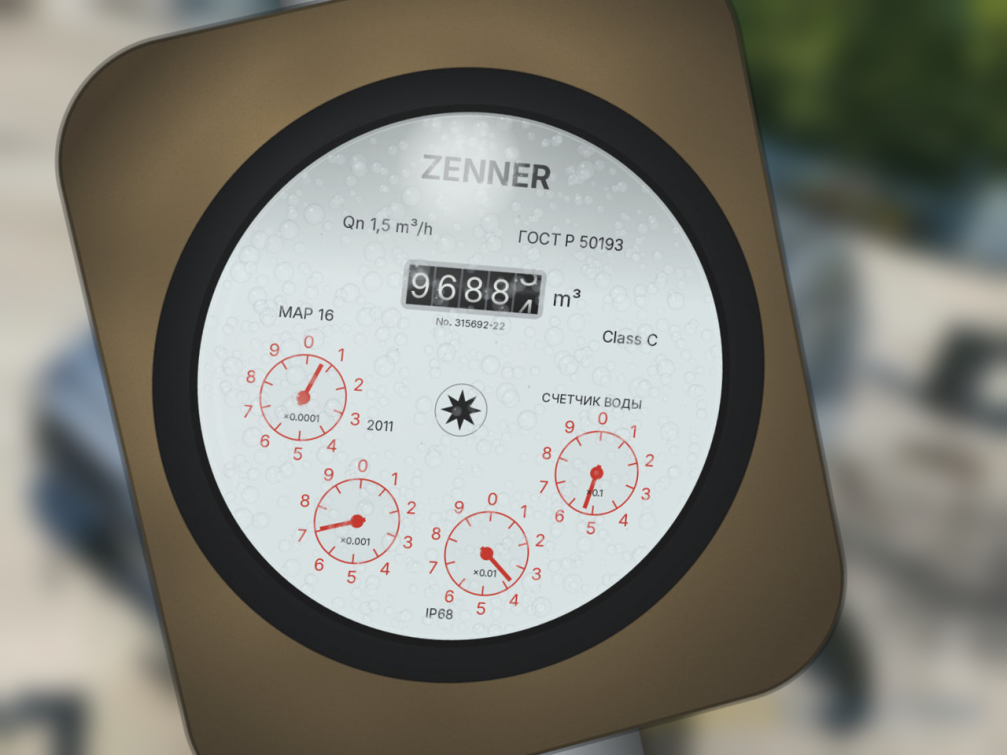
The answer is 96883.5370 (m³)
